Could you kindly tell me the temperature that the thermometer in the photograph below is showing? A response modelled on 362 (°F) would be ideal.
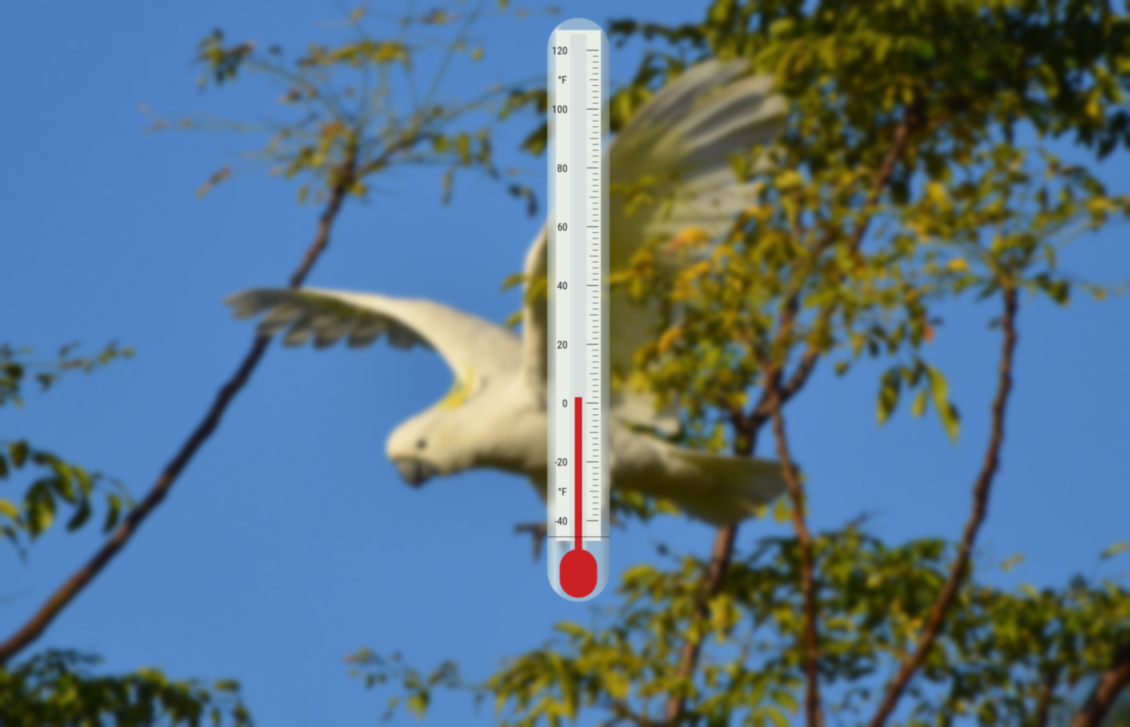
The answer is 2 (°F)
